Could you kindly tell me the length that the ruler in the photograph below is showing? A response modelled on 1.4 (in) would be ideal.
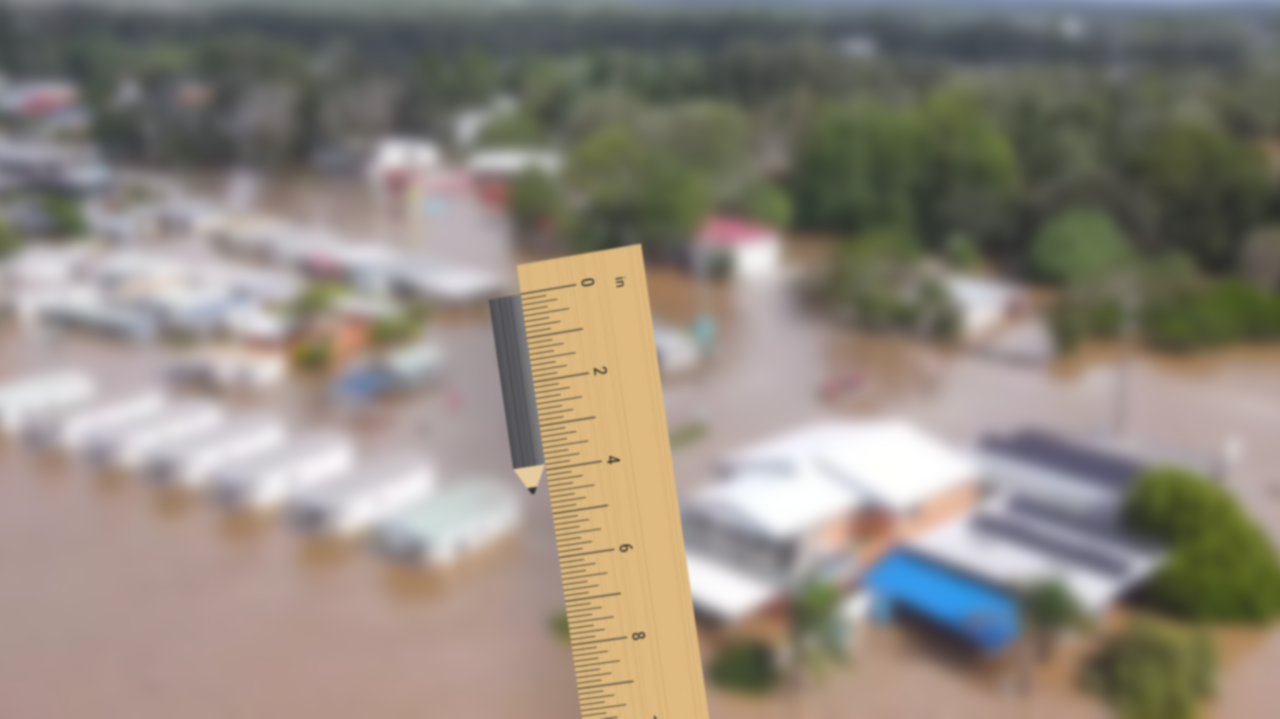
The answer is 4.5 (in)
